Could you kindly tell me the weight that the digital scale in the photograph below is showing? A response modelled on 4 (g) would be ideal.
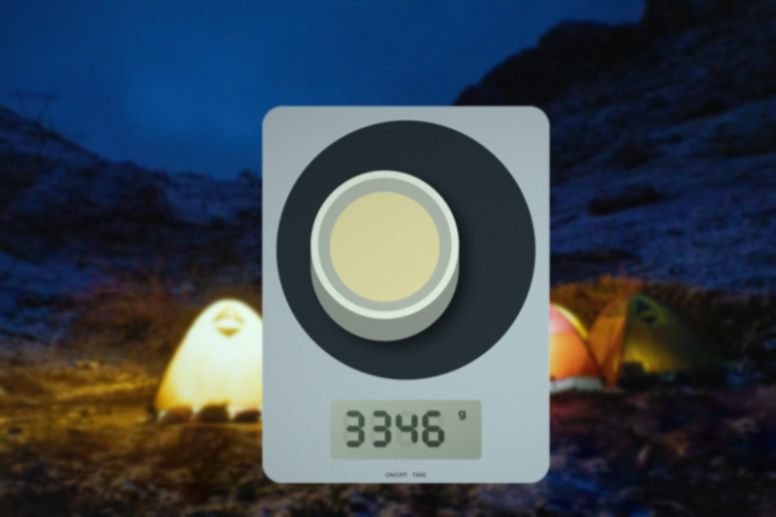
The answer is 3346 (g)
